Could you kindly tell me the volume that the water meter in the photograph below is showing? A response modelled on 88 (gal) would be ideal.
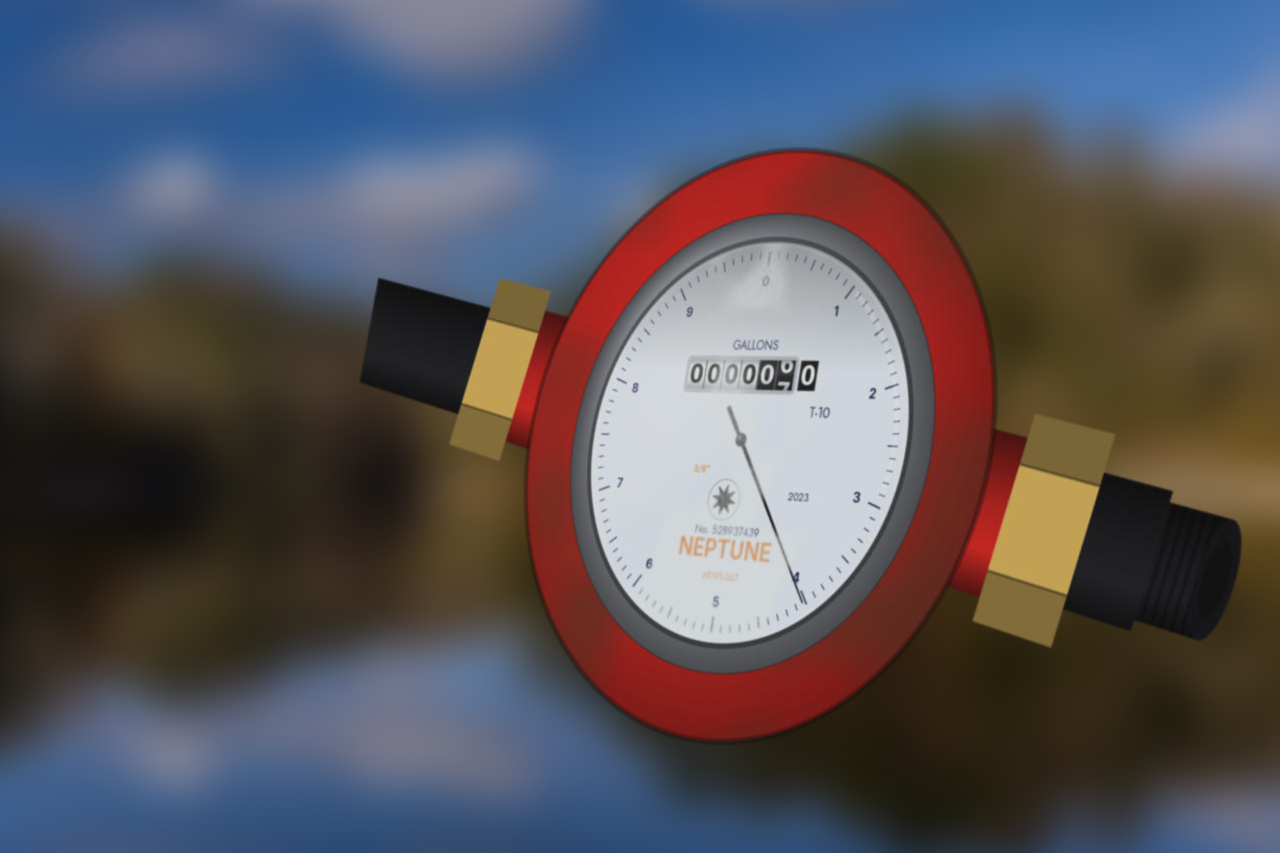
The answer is 64.0 (gal)
